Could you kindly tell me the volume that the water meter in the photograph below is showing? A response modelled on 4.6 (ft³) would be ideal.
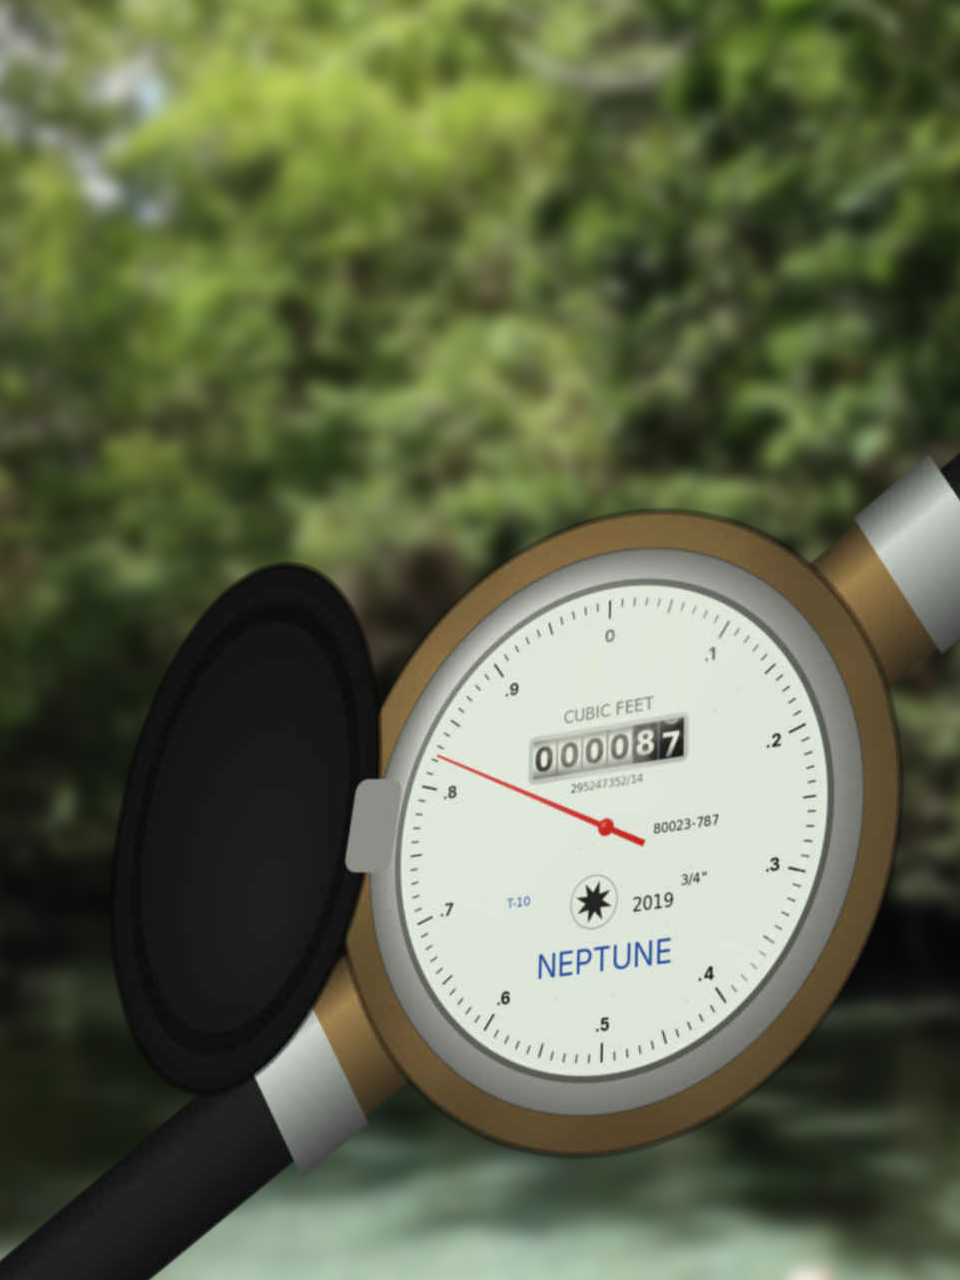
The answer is 86.82 (ft³)
